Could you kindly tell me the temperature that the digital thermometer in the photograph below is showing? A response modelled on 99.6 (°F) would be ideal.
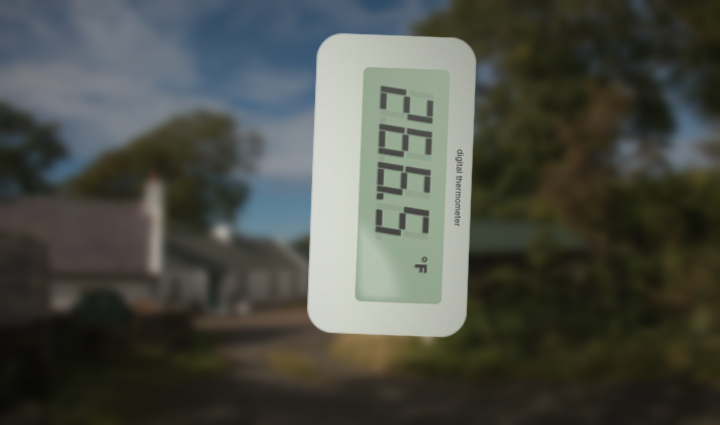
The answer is 266.5 (°F)
